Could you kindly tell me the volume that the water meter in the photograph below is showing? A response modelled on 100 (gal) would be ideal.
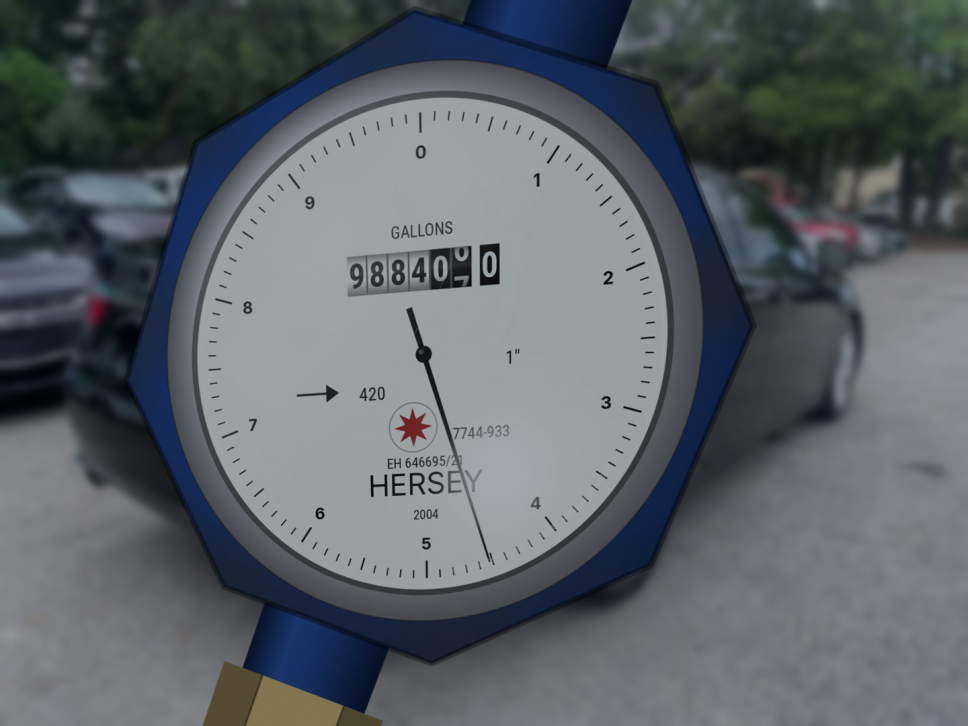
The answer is 9884064.5 (gal)
